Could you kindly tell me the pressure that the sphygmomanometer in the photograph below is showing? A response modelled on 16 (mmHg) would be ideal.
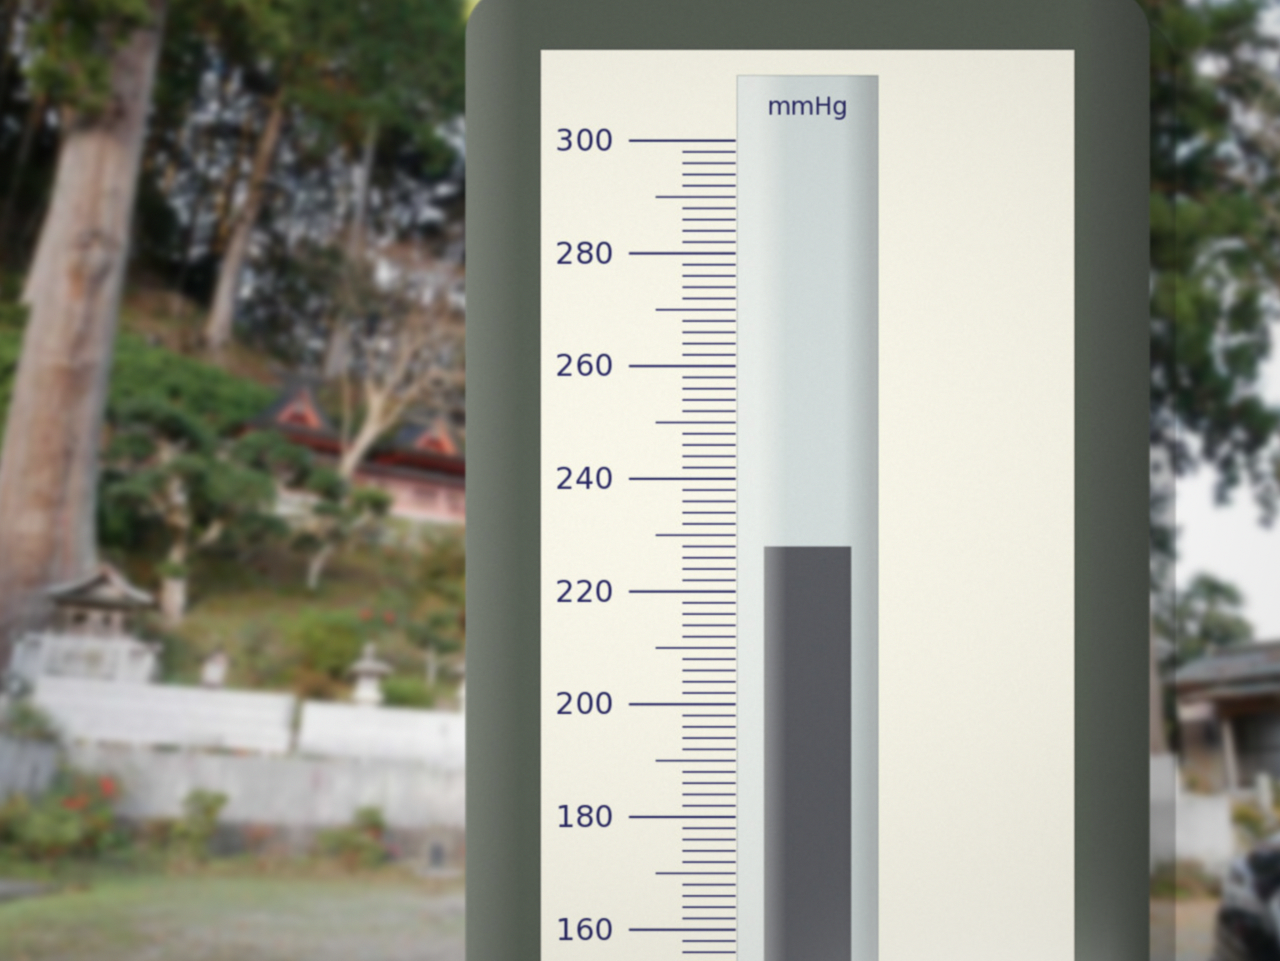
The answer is 228 (mmHg)
